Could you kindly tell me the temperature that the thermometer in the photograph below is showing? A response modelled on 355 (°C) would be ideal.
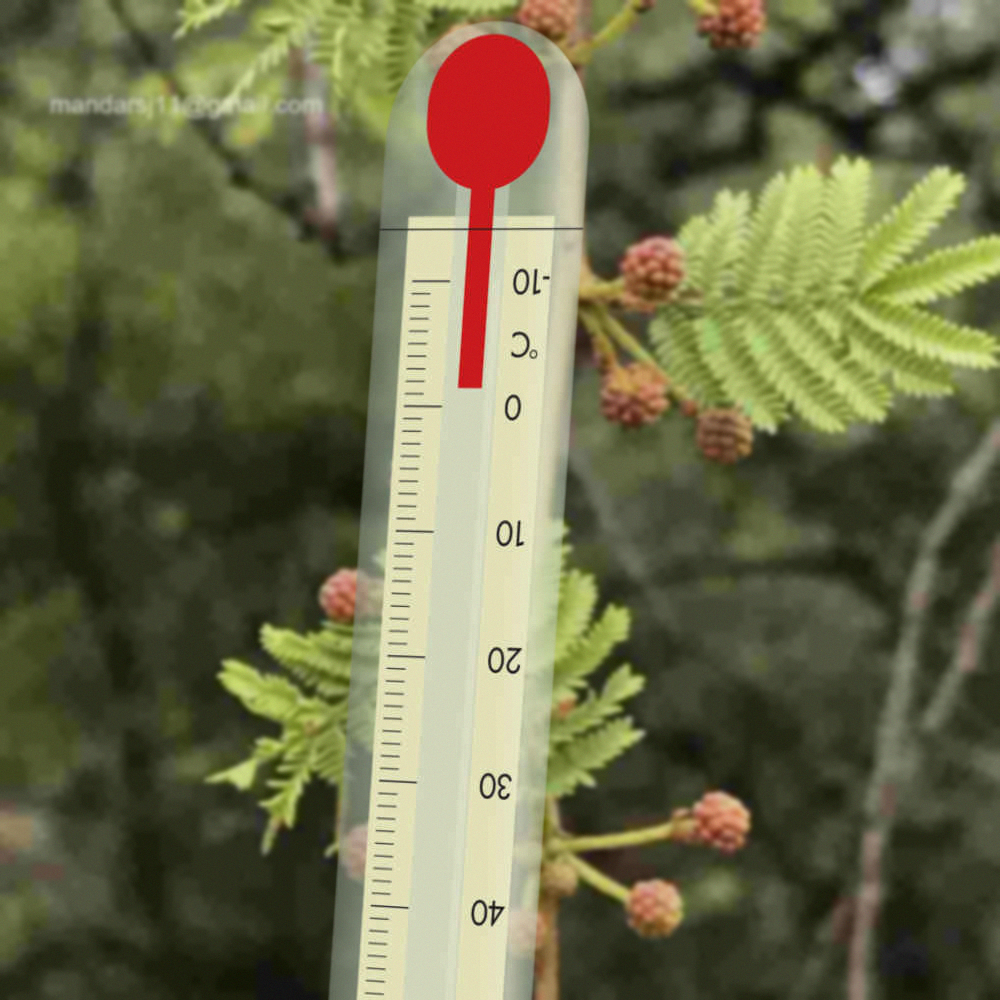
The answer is -1.5 (°C)
